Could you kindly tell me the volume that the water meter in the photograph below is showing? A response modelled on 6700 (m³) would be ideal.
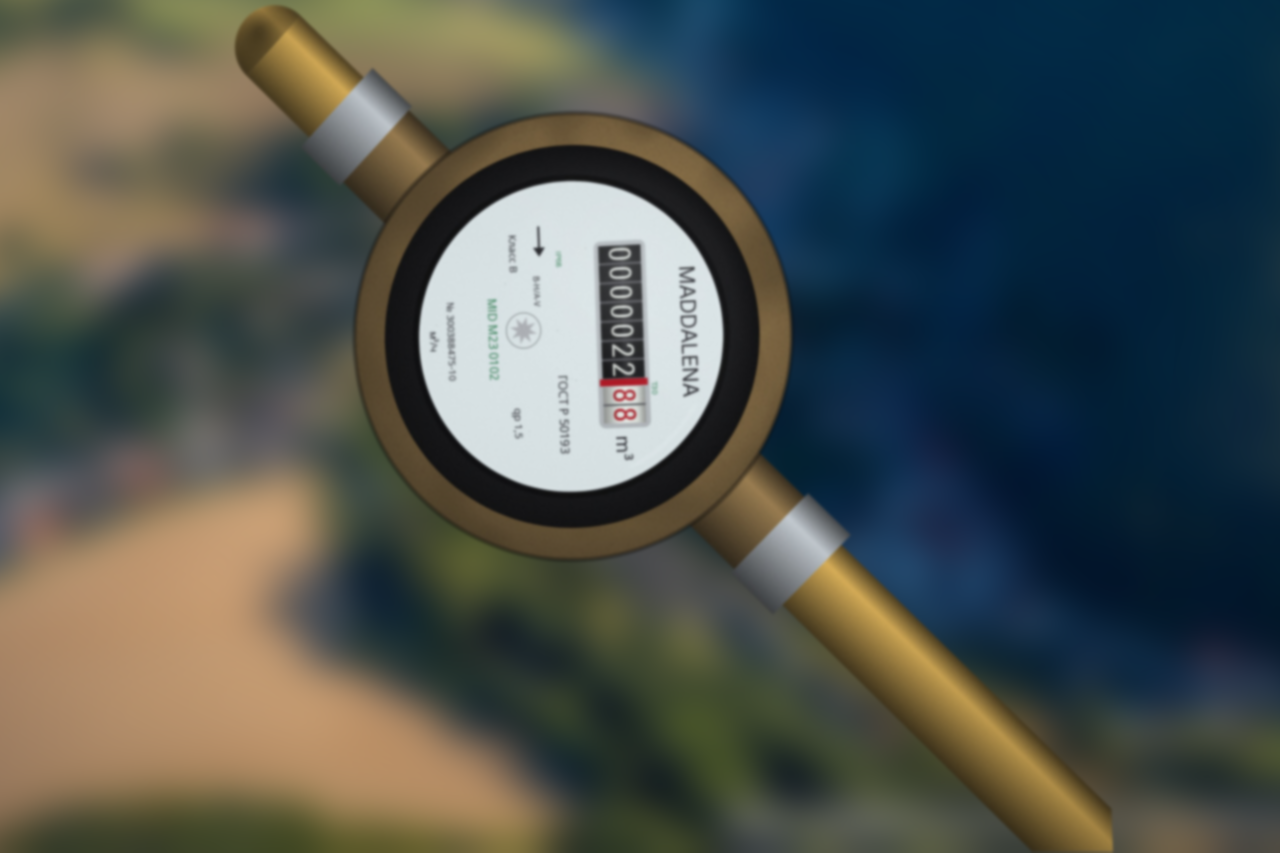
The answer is 22.88 (m³)
